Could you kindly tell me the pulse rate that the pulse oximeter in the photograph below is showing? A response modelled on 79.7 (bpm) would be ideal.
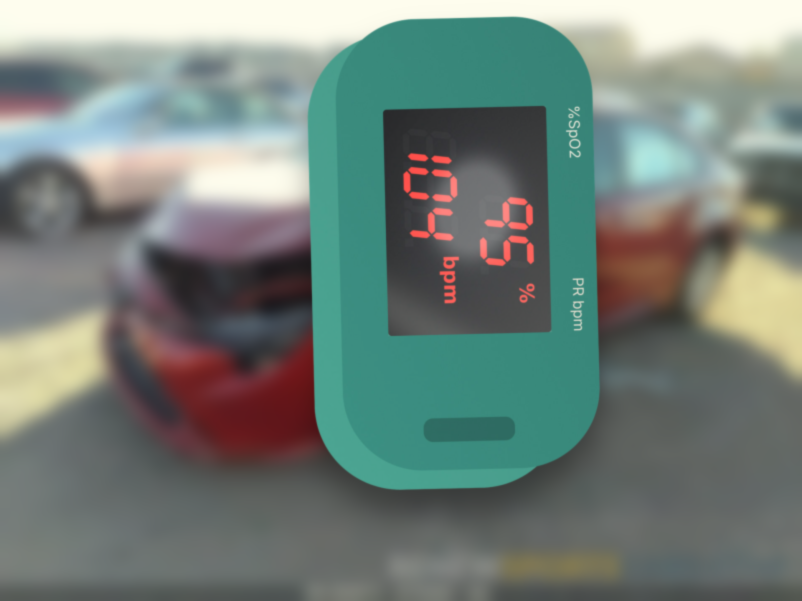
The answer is 104 (bpm)
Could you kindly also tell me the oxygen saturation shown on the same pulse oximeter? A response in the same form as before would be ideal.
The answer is 95 (%)
